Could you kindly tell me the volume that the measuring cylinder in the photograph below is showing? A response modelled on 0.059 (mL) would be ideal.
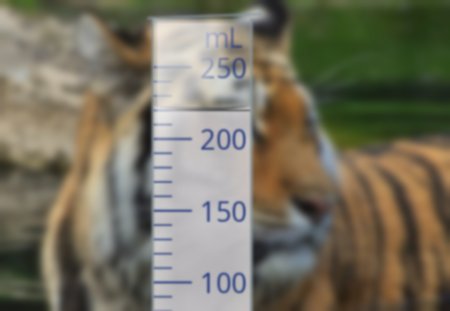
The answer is 220 (mL)
